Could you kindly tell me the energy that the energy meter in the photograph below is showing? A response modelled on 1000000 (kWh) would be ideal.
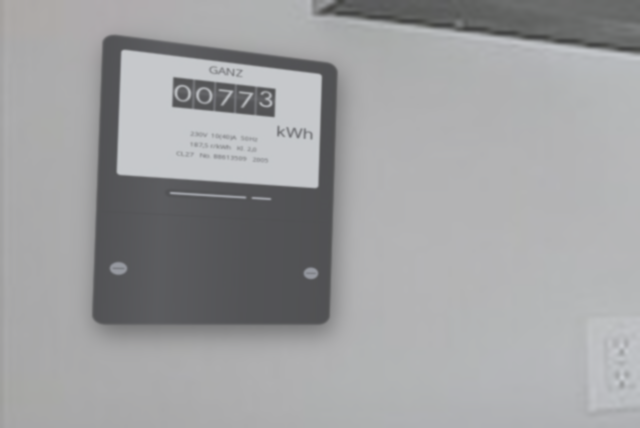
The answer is 773 (kWh)
